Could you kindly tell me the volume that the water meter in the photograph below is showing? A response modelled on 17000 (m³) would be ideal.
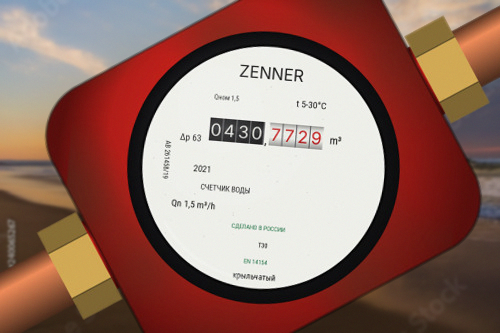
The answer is 430.7729 (m³)
